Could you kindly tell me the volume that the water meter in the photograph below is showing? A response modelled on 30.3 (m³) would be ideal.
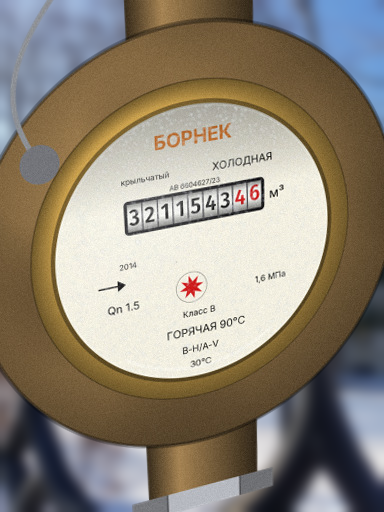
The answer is 3211543.46 (m³)
